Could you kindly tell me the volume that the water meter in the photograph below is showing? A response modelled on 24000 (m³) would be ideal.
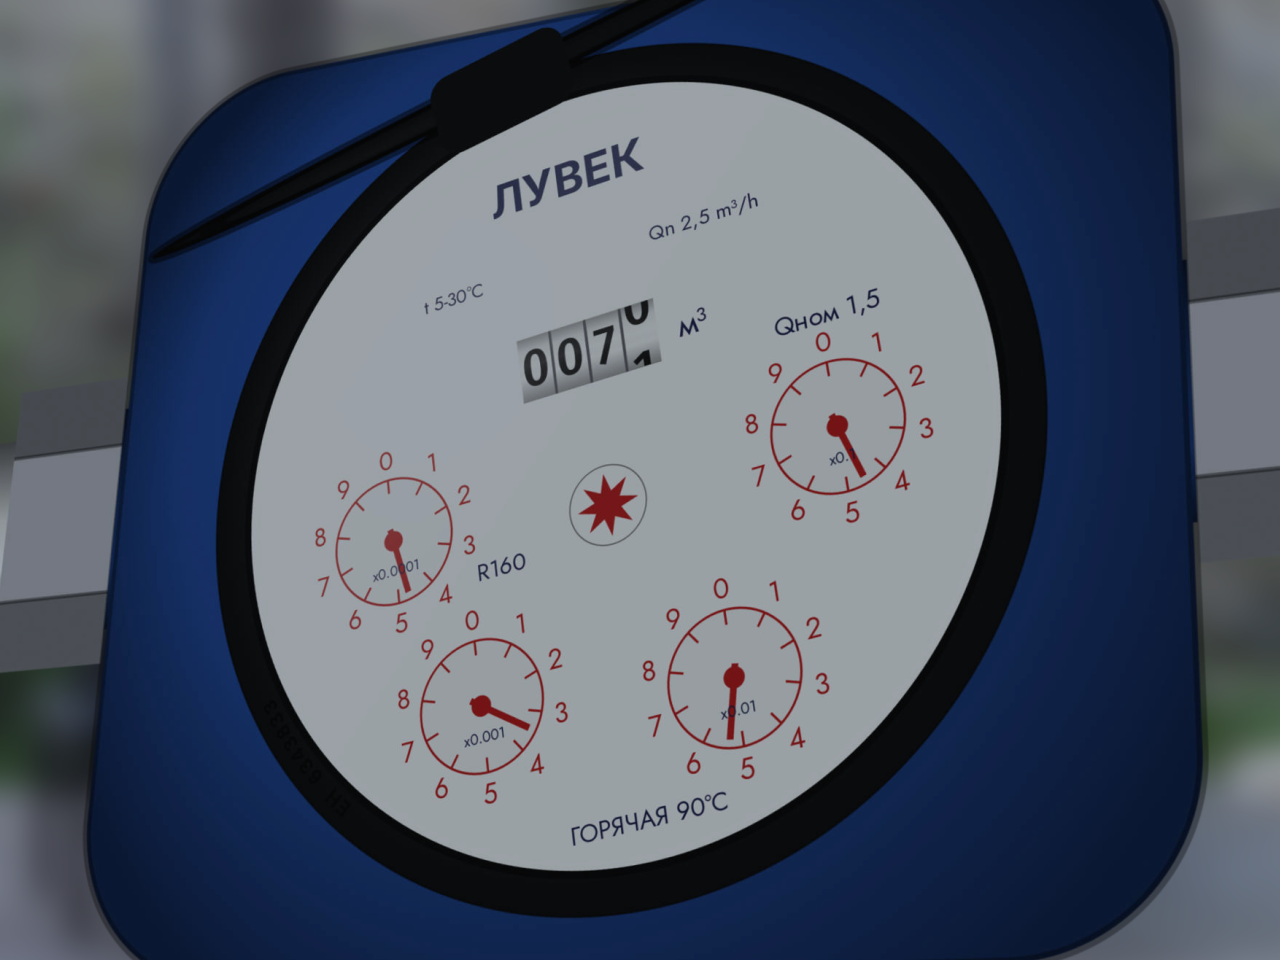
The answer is 70.4534 (m³)
